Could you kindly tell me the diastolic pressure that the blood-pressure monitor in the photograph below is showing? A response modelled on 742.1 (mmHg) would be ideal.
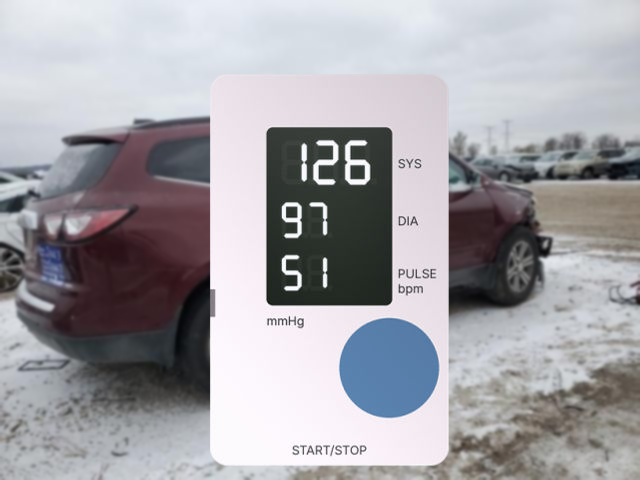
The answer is 97 (mmHg)
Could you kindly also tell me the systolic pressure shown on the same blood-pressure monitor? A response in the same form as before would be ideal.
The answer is 126 (mmHg)
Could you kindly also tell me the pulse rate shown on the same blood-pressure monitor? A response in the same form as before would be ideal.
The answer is 51 (bpm)
